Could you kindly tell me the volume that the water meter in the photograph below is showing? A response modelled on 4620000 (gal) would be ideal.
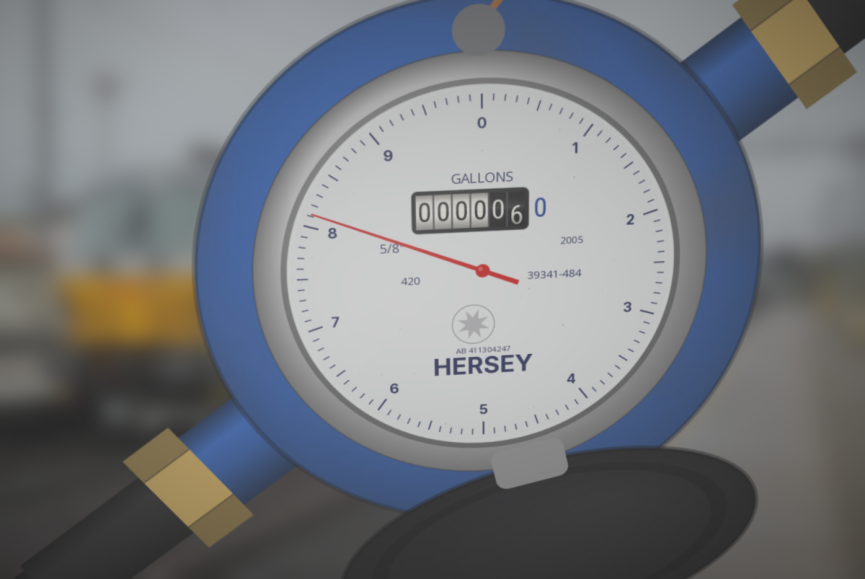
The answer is 58.1 (gal)
